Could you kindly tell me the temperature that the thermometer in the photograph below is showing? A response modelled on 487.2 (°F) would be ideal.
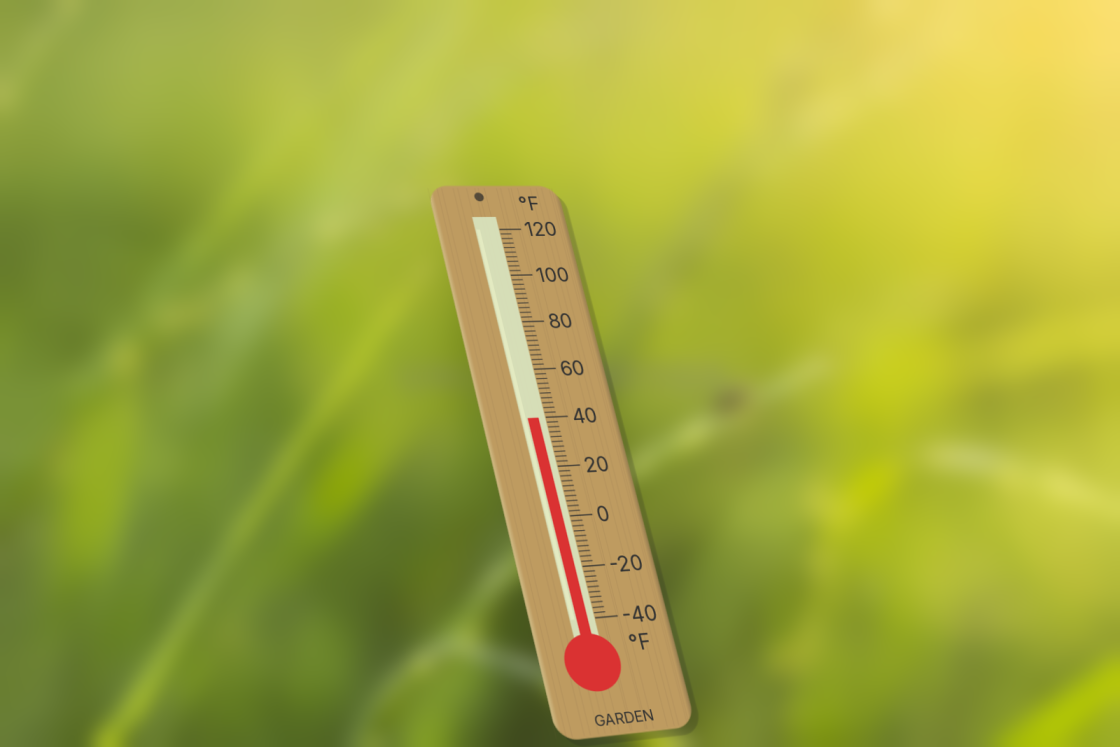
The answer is 40 (°F)
